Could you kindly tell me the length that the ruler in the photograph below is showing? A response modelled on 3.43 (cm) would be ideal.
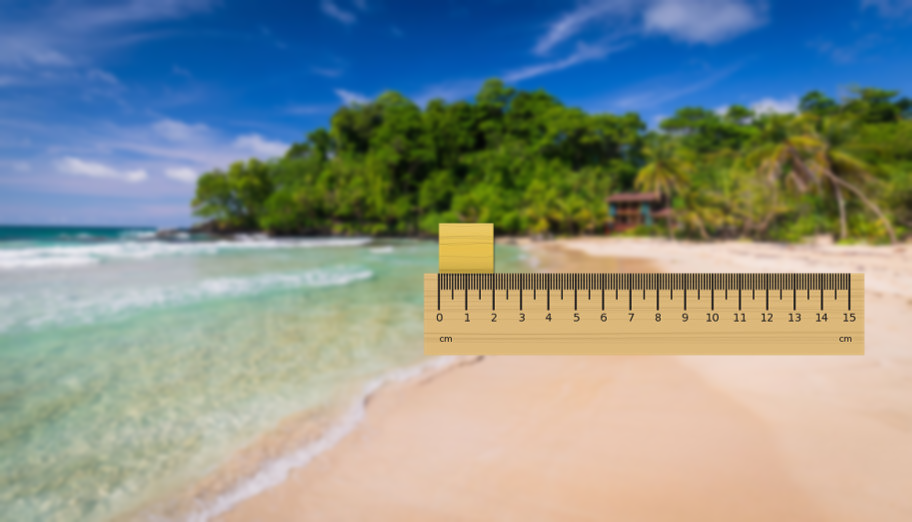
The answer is 2 (cm)
